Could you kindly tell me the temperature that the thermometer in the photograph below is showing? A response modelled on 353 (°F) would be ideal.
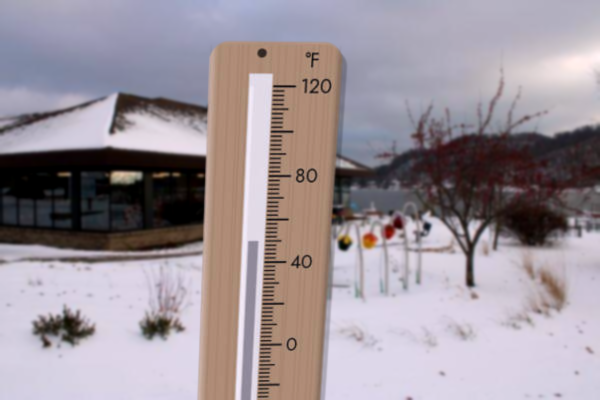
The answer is 50 (°F)
